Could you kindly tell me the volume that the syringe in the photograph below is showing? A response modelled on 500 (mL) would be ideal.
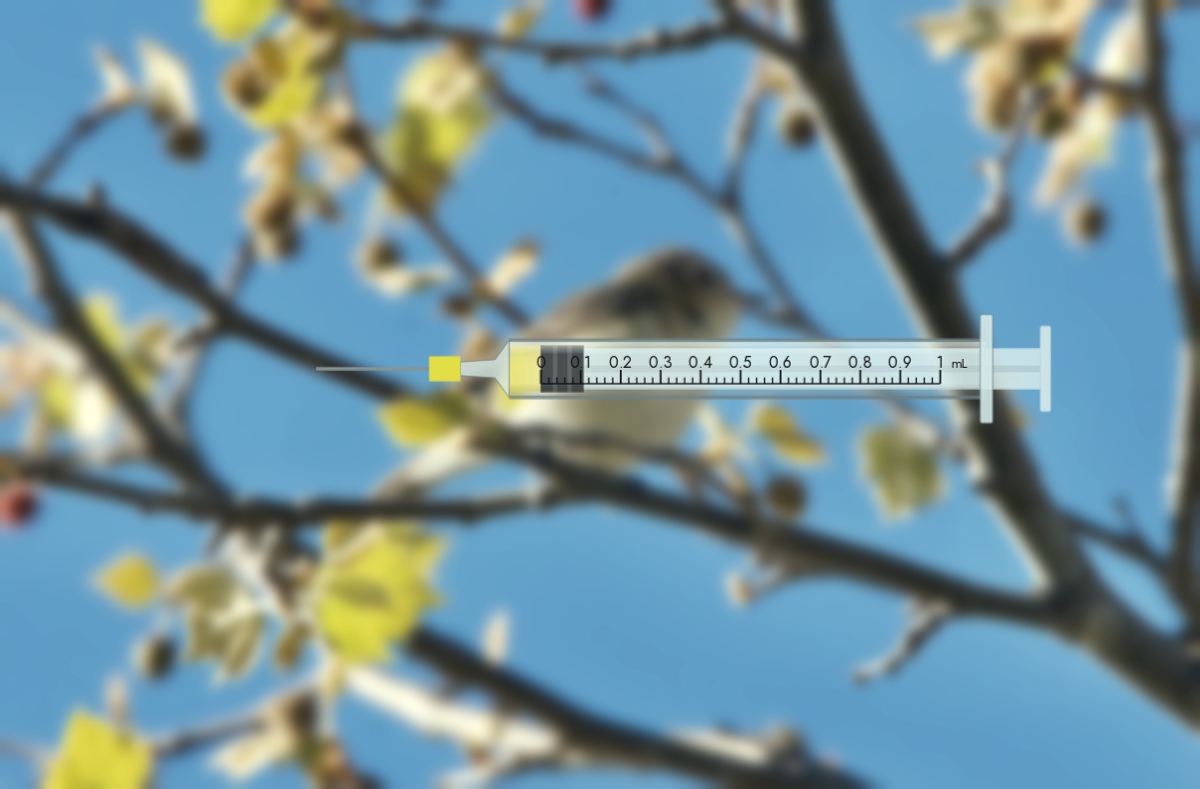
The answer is 0 (mL)
